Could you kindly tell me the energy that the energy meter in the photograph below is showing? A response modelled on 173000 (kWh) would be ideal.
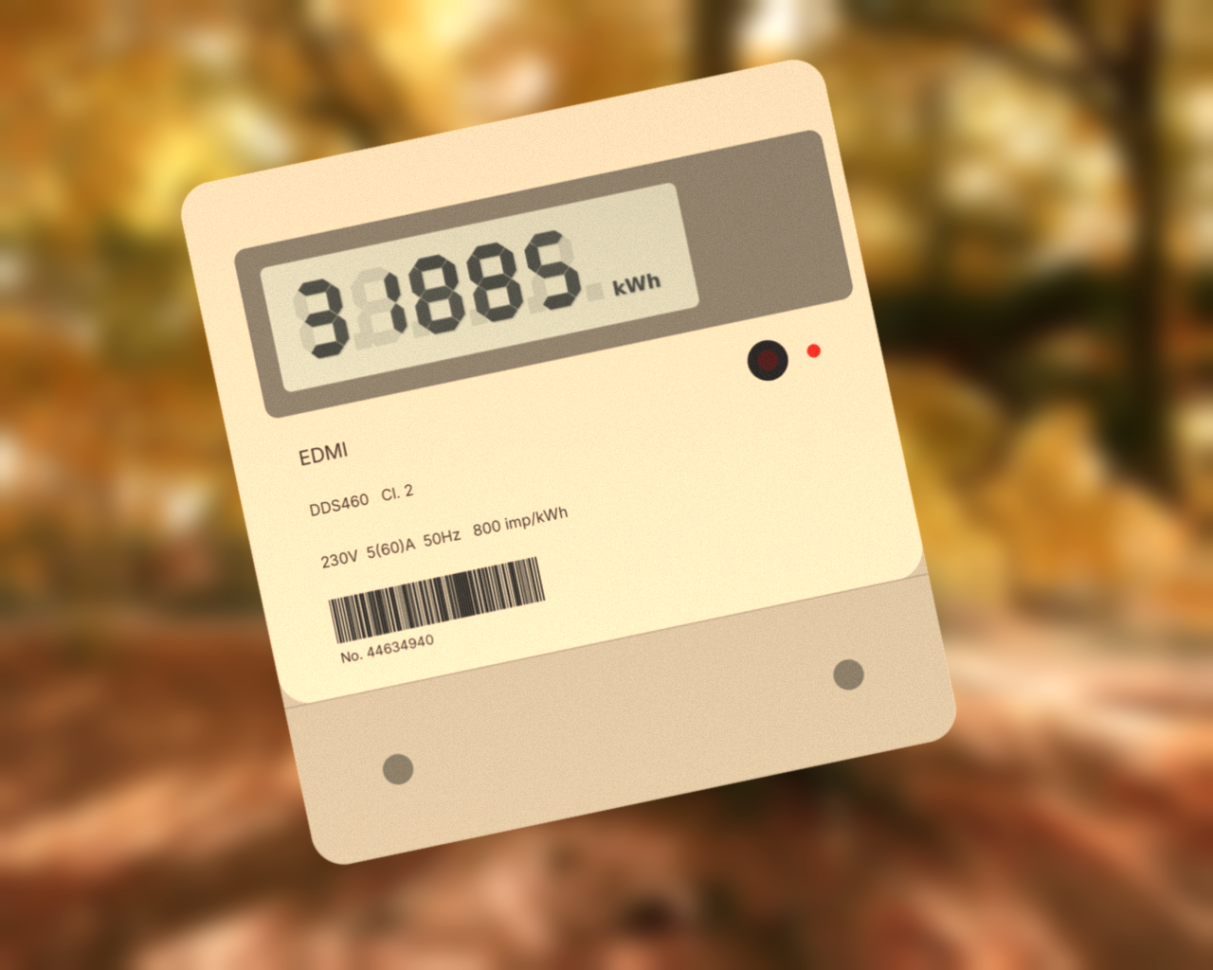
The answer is 31885 (kWh)
